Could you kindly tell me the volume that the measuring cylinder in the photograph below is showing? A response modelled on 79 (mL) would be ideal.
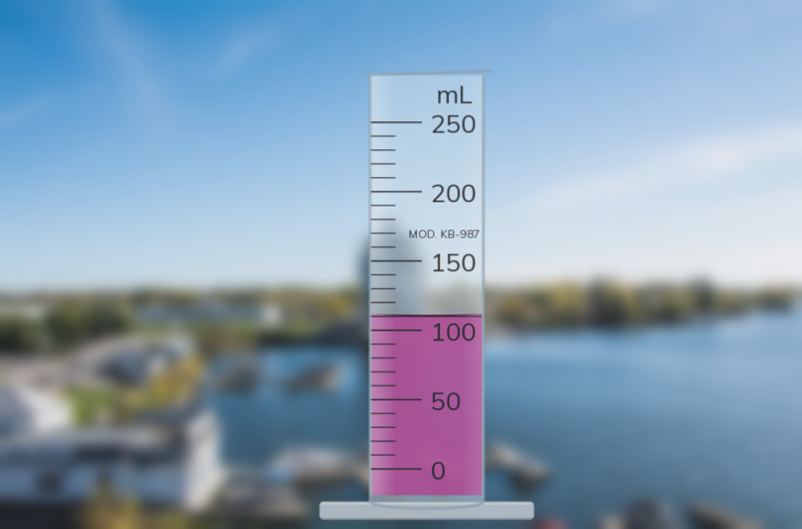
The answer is 110 (mL)
